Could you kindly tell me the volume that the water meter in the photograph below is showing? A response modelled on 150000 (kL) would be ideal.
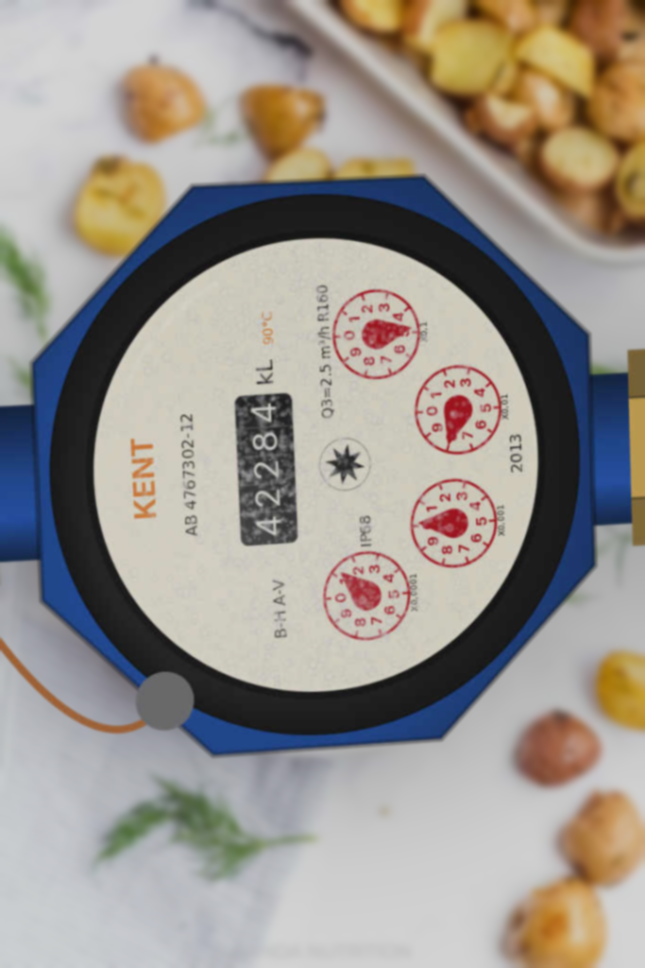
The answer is 42284.4801 (kL)
